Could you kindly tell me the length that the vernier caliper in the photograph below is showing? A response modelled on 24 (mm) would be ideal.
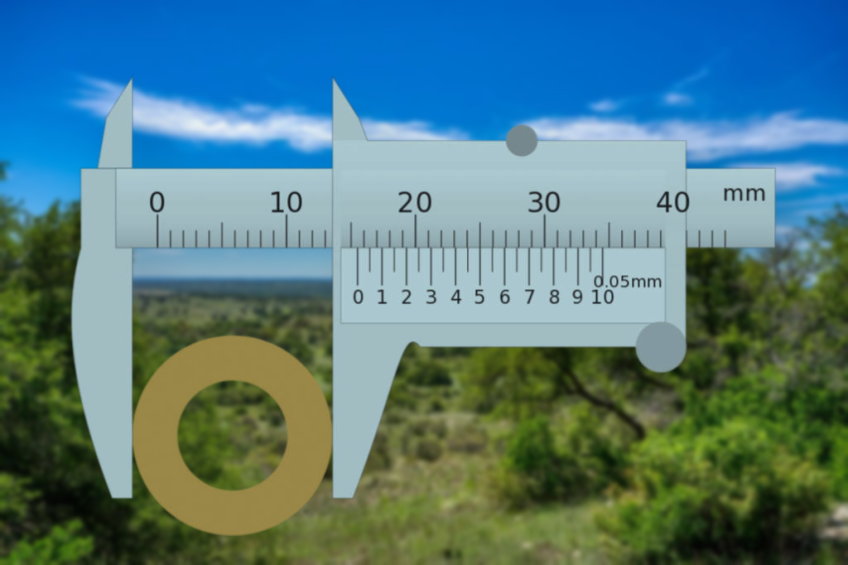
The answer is 15.5 (mm)
